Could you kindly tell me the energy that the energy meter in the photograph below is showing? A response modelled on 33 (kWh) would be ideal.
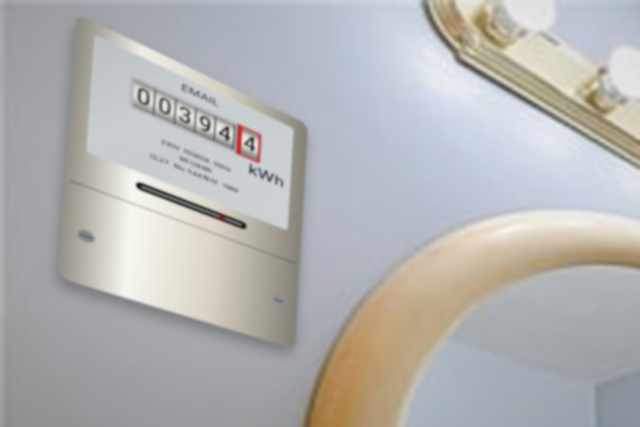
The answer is 394.4 (kWh)
